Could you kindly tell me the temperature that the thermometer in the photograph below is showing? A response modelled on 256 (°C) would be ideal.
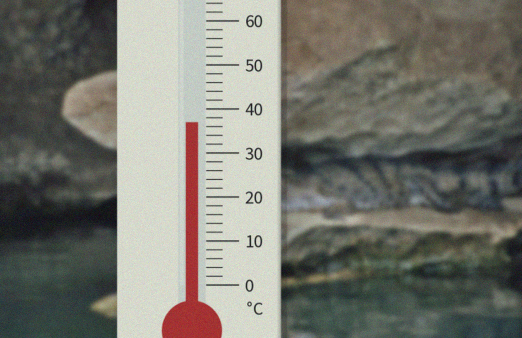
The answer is 37 (°C)
